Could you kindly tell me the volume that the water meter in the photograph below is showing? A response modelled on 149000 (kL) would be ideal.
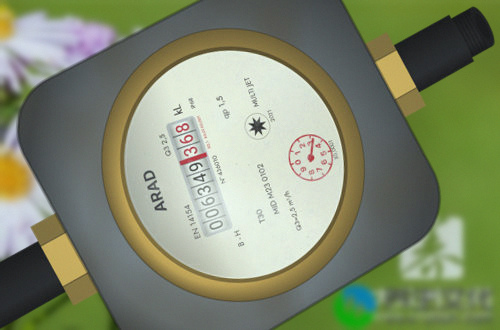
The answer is 6349.3683 (kL)
